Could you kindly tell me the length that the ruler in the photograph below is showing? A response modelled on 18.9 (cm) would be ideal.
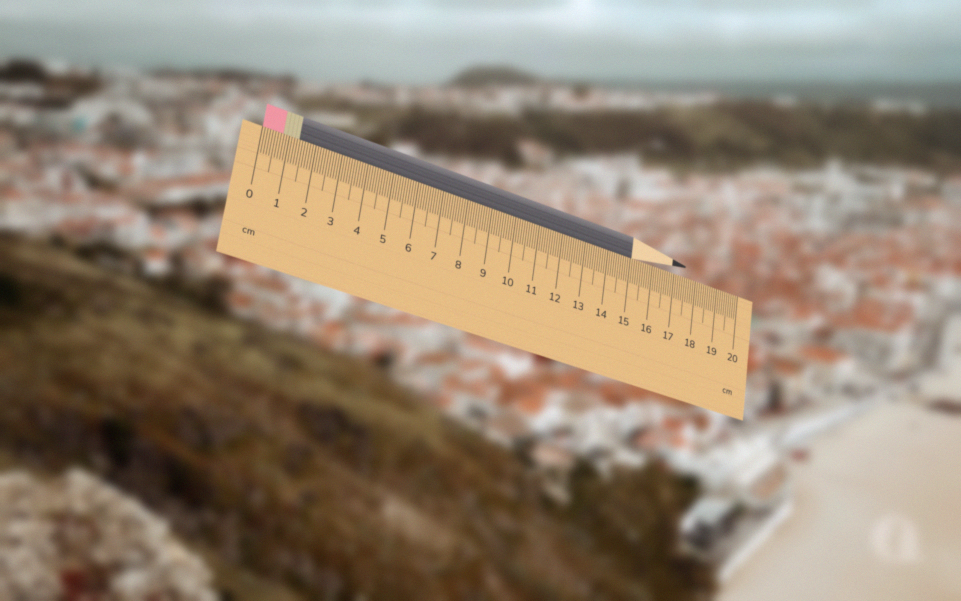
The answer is 17.5 (cm)
